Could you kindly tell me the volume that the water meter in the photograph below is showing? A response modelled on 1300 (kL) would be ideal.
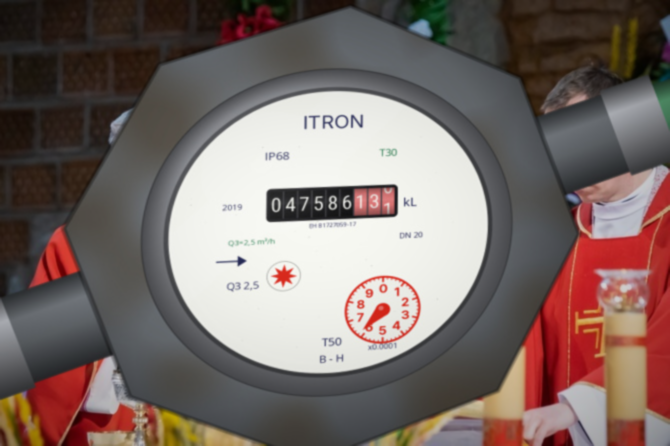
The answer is 47586.1306 (kL)
